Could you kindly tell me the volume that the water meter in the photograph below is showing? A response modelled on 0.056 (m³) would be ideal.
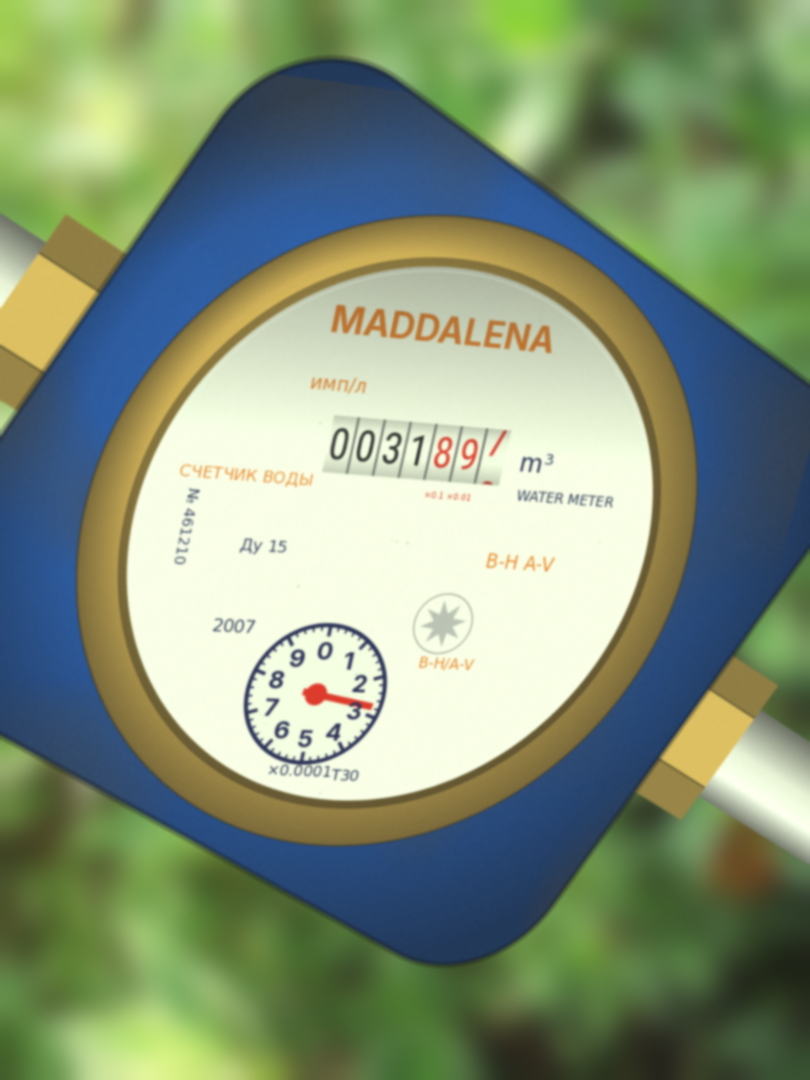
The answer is 31.8972 (m³)
